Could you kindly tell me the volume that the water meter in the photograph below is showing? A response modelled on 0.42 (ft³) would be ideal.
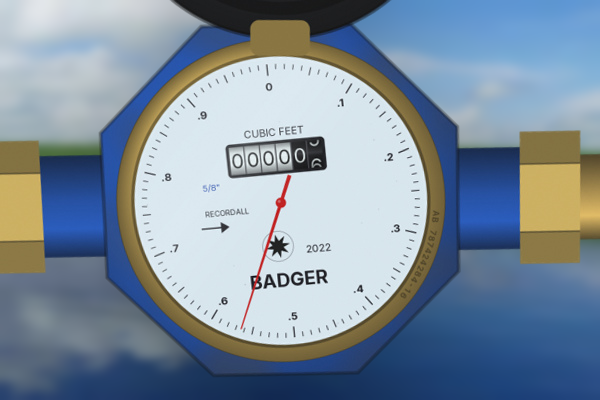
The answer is 5.56 (ft³)
